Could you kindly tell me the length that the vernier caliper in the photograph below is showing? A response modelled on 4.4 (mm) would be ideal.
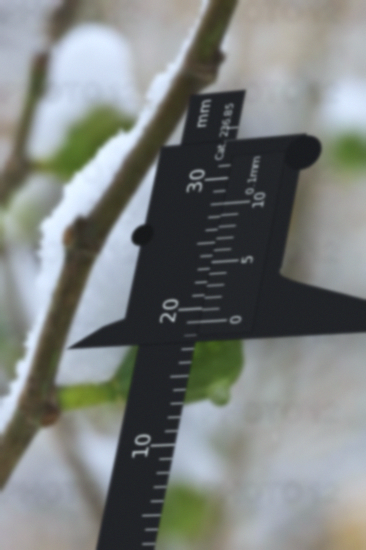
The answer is 19.0 (mm)
